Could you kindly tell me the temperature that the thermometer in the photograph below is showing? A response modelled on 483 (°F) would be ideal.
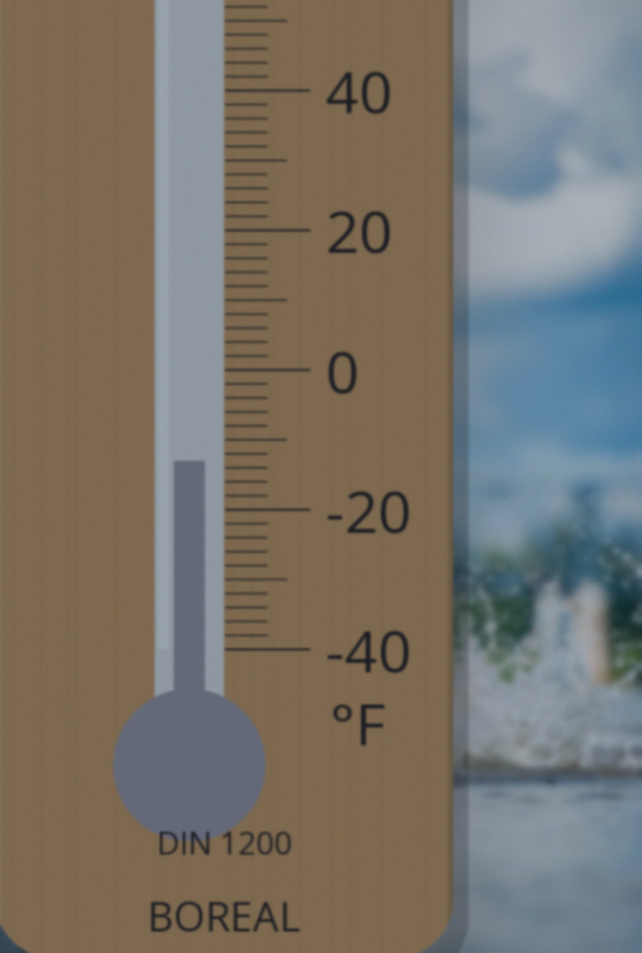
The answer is -13 (°F)
